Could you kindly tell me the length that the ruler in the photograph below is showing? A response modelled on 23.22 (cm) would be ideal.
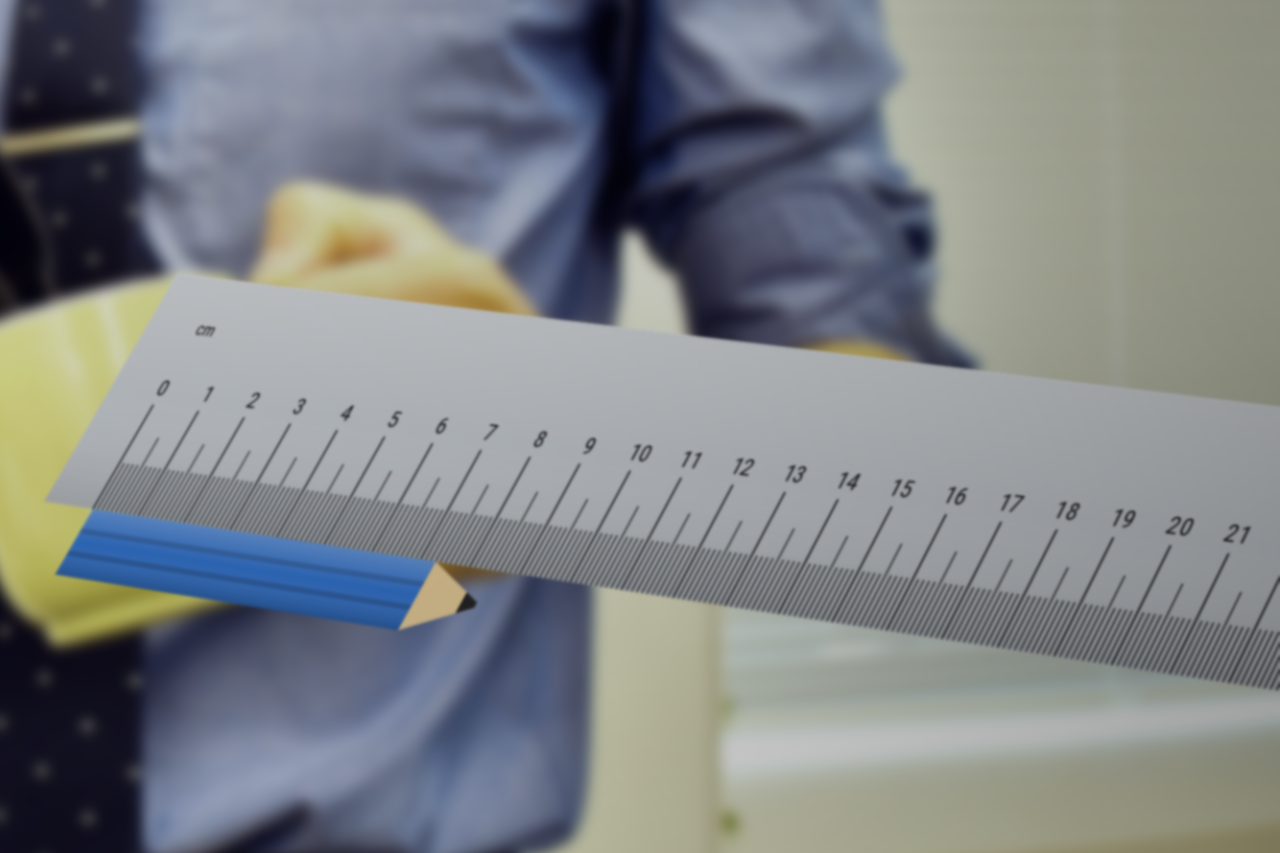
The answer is 8.5 (cm)
